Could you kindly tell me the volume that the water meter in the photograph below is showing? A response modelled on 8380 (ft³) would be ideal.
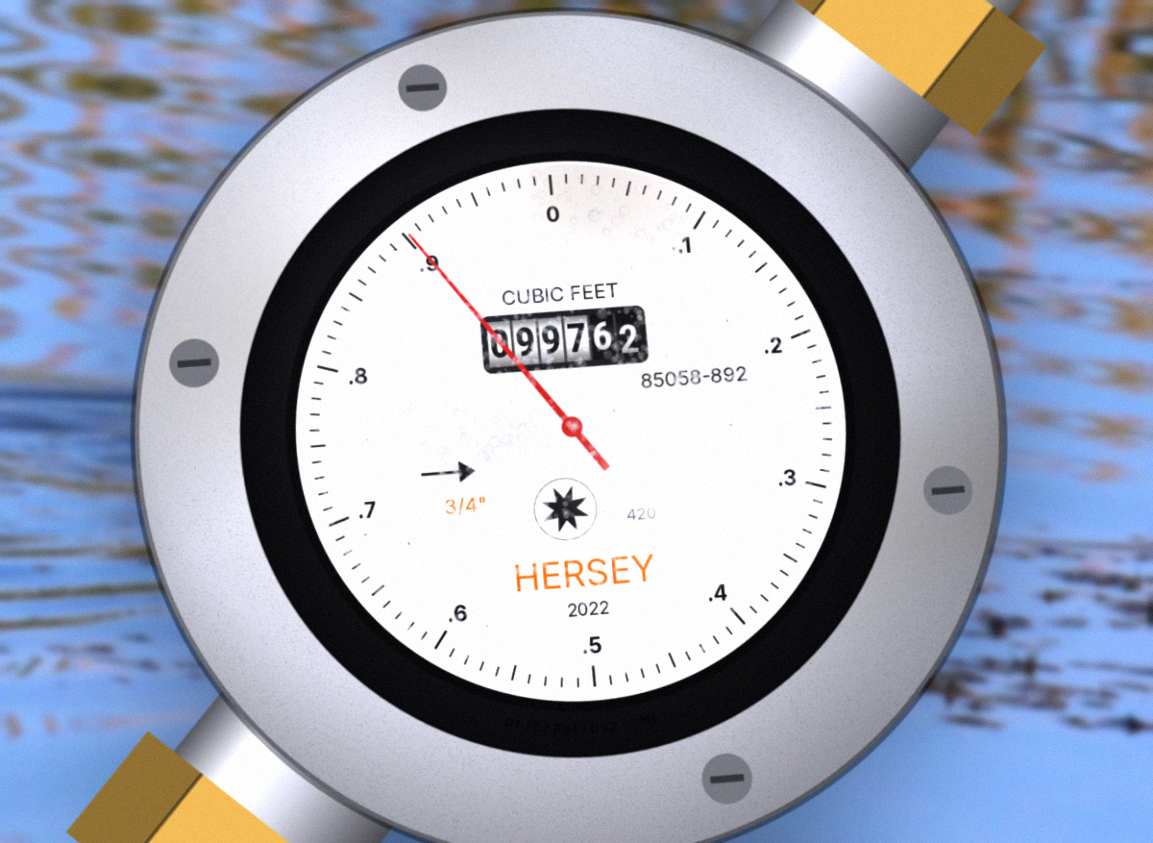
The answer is 99761.90 (ft³)
